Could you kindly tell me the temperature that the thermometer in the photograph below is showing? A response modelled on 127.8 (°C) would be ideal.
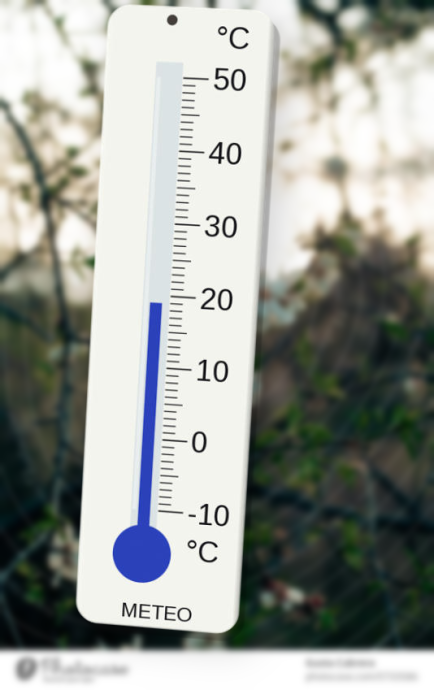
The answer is 19 (°C)
